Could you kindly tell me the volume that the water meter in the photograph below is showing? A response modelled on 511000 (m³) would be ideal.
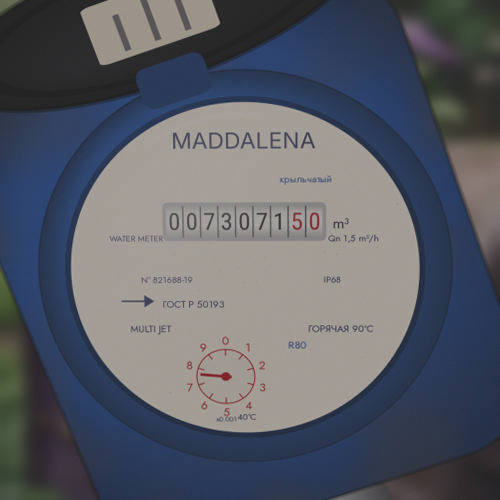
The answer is 73071.507 (m³)
